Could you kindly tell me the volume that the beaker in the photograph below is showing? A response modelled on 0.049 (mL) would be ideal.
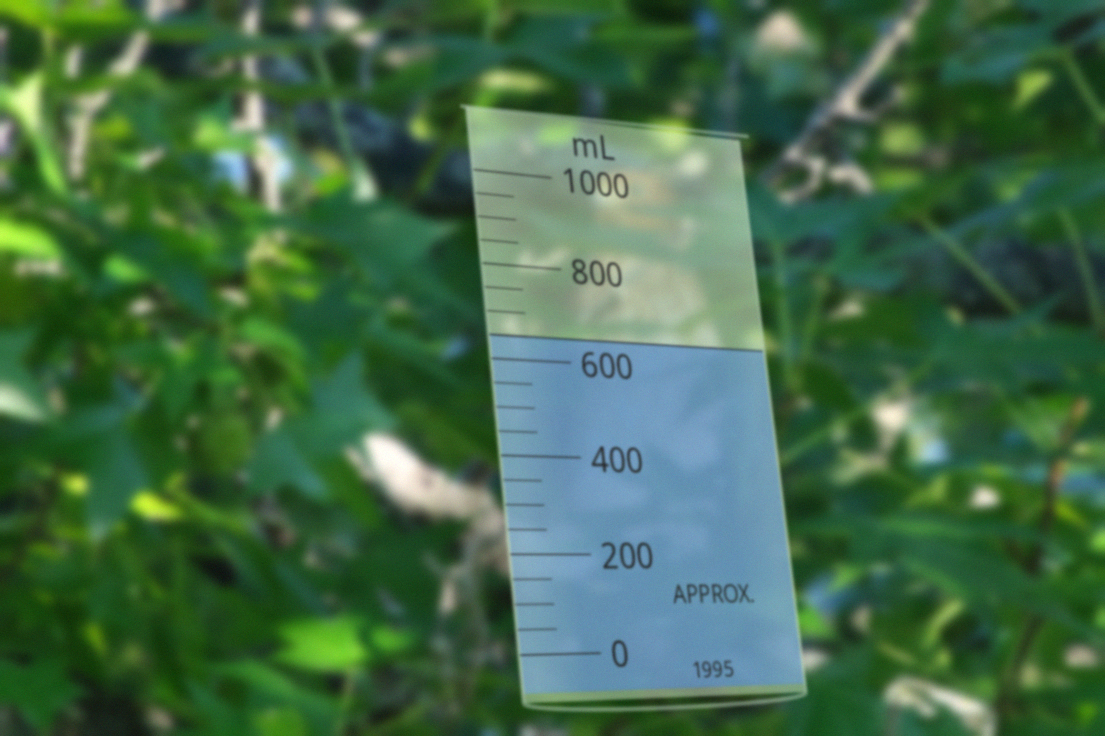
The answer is 650 (mL)
